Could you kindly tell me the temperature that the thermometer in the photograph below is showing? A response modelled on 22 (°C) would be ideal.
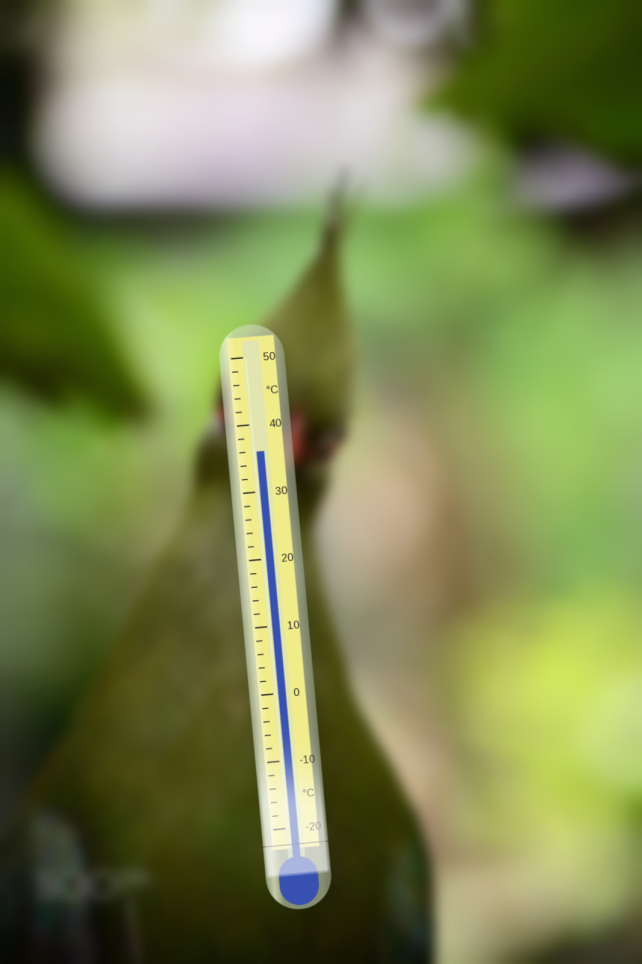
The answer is 36 (°C)
